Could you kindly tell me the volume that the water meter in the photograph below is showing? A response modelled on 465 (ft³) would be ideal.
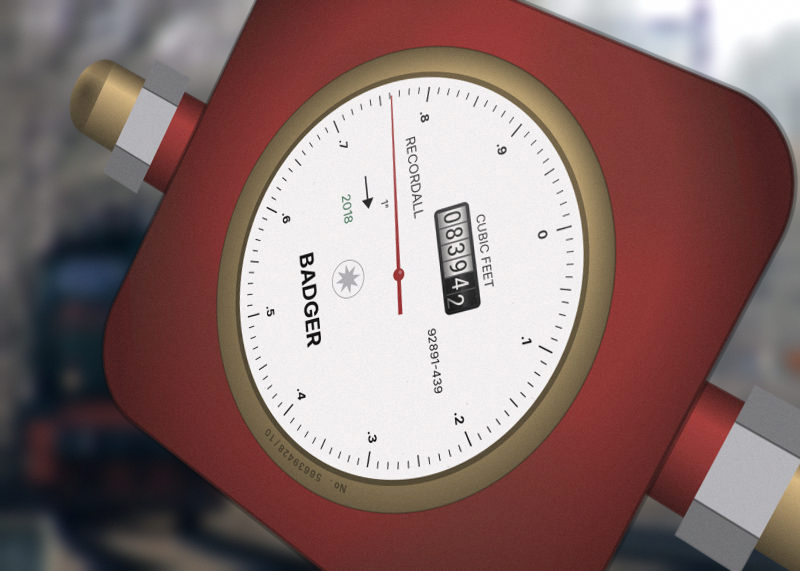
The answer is 83941.76 (ft³)
